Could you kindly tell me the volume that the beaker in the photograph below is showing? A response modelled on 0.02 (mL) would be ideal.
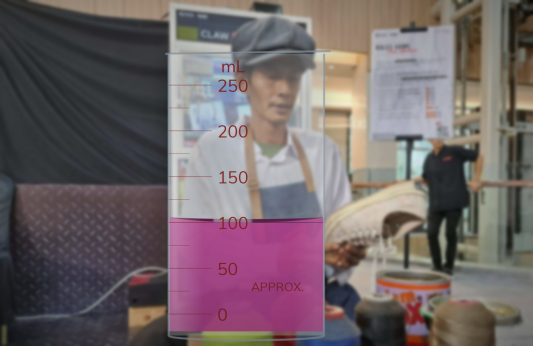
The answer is 100 (mL)
